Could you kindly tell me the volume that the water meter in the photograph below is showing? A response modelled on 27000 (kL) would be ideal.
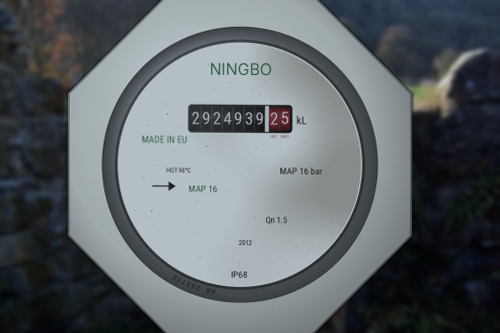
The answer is 2924939.25 (kL)
